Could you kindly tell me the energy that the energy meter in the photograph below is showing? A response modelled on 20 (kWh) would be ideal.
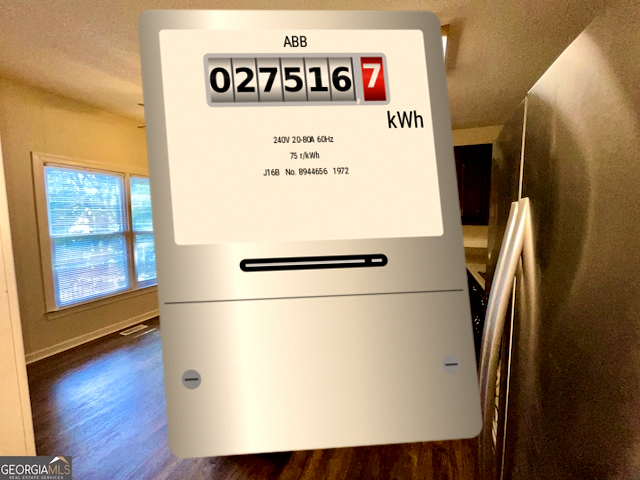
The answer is 27516.7 (kWh)
